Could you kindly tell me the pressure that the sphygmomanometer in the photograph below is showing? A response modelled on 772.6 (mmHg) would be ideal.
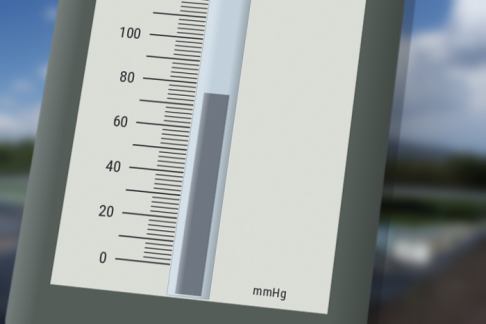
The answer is 76 (mmHg)
